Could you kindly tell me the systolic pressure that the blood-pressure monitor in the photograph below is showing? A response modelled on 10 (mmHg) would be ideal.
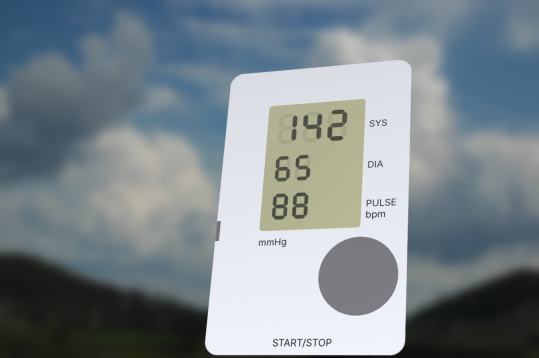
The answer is 142 (mmHg)
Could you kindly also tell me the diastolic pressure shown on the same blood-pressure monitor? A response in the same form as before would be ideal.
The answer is 65 (mmHg)
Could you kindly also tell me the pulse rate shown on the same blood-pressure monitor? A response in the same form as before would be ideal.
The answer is 88 (bpm)
